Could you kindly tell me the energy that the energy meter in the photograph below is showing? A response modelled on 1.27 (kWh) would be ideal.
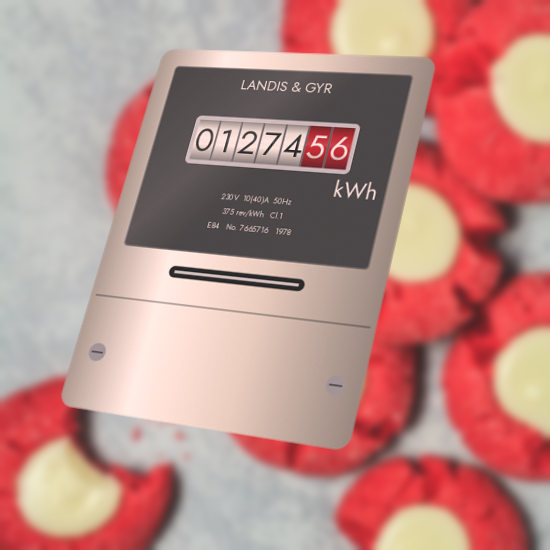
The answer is 1274.56 (kWh)
